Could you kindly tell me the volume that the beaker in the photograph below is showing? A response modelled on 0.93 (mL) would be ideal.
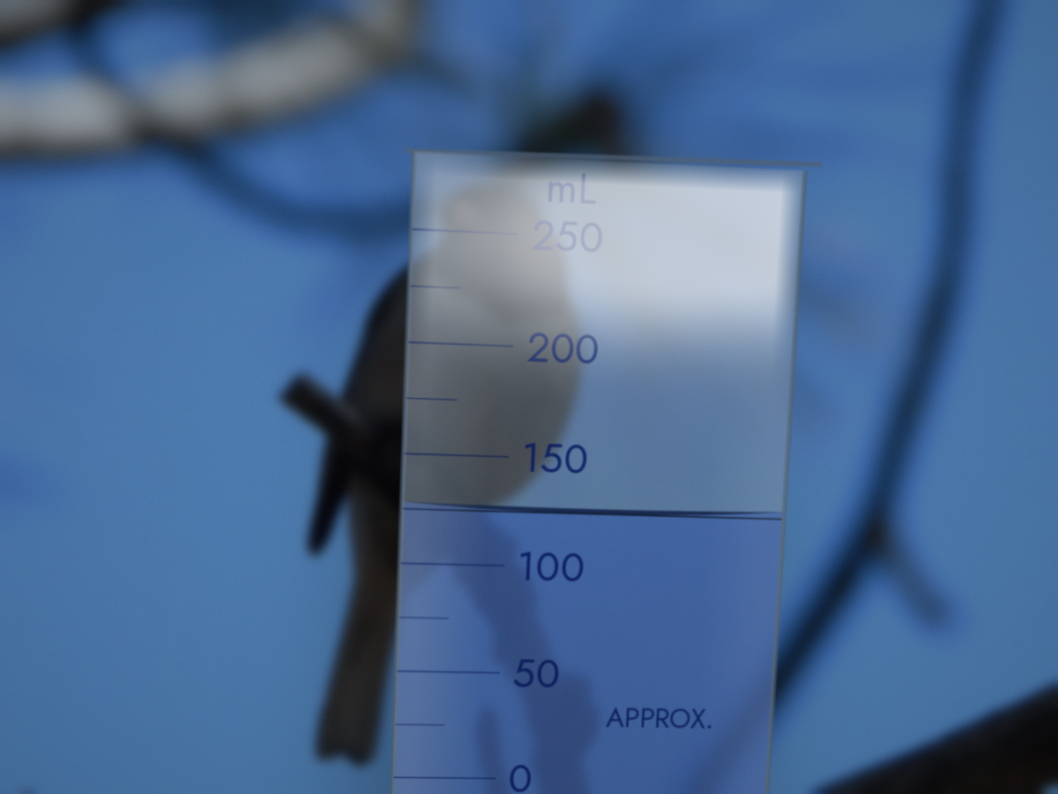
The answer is 125 (mL)
